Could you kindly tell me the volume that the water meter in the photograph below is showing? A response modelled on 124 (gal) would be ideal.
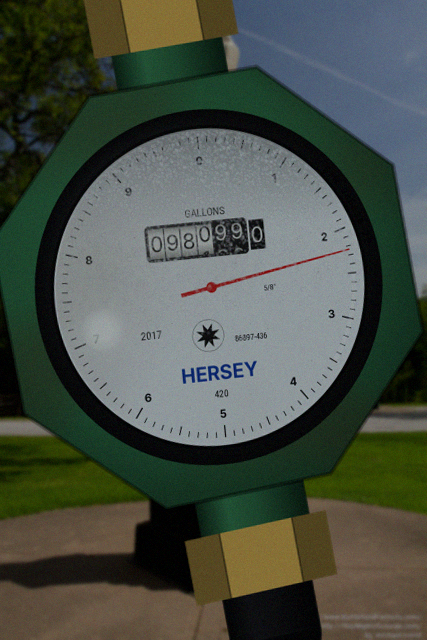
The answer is 980992.2 (gal)
